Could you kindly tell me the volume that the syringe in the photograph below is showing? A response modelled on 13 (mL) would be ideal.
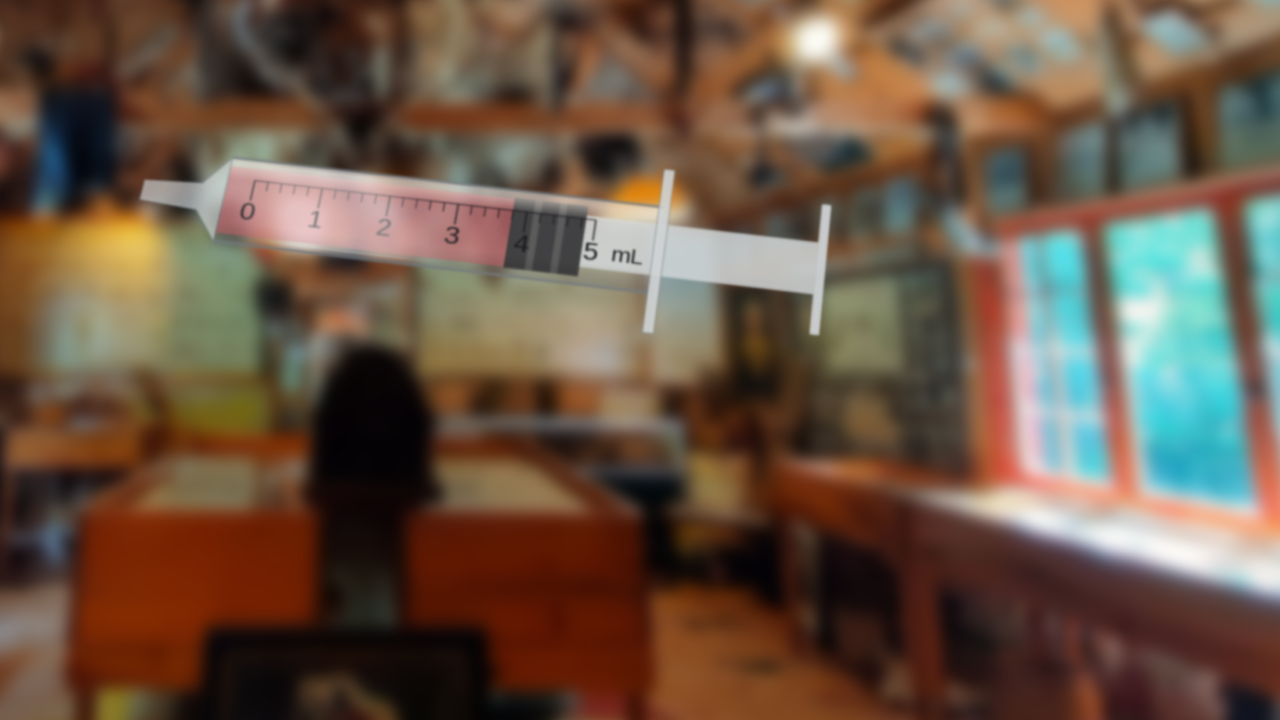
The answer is 3.8 (mL)
